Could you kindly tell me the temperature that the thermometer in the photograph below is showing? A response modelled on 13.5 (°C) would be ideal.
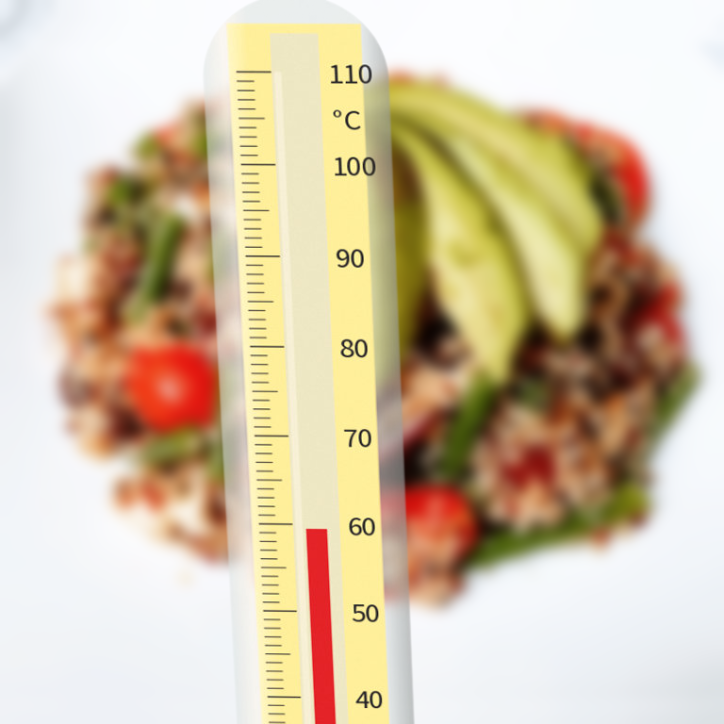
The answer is 59.5 (°C)
